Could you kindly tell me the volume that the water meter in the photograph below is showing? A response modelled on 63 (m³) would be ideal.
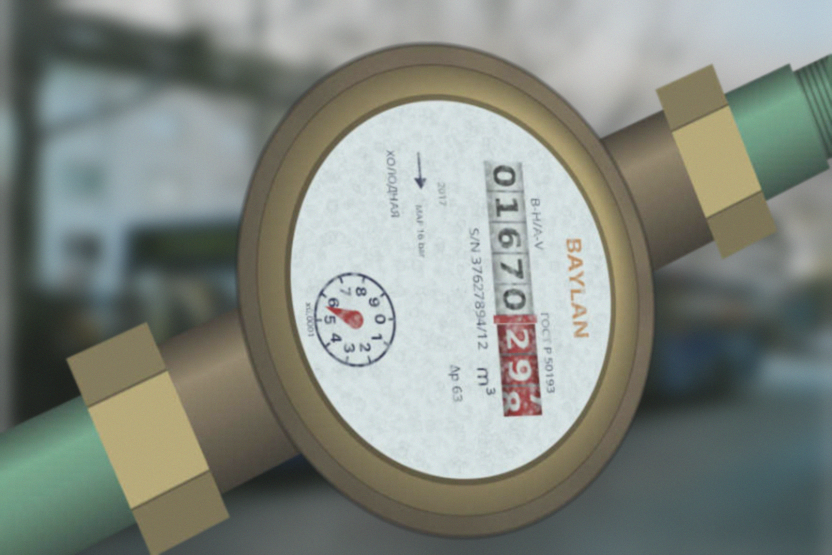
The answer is 1670.2975 (m³)
